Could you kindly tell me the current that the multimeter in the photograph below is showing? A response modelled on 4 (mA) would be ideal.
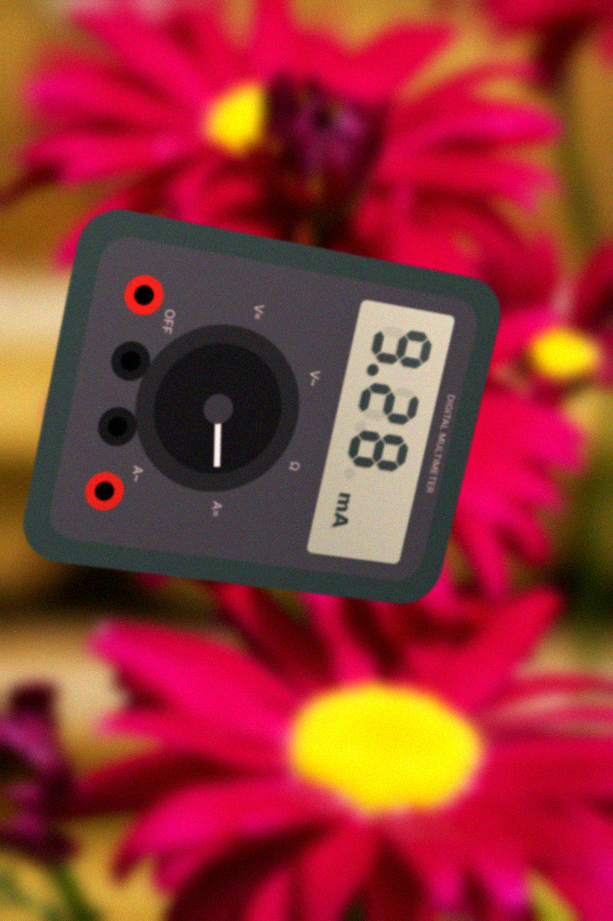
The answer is 9.28 (mA)
